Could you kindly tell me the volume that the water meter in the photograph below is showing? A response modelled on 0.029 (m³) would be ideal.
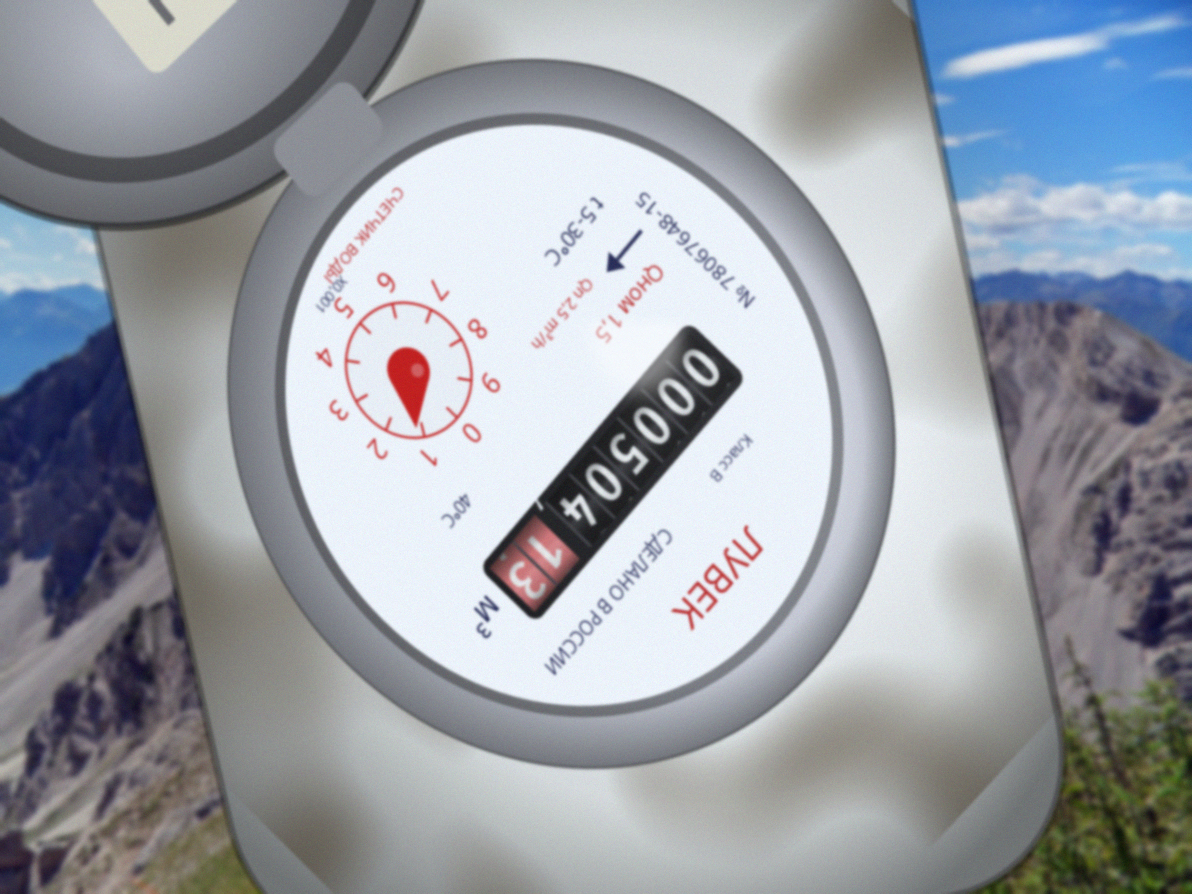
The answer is 504.131 (m³)
